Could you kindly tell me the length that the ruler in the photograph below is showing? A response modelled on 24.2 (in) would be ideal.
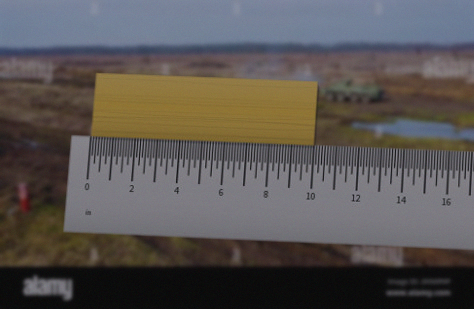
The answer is 10 (in)
